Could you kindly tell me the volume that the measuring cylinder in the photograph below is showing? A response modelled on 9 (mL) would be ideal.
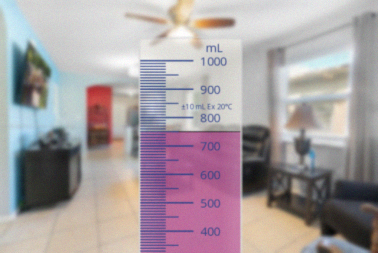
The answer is 750 (mL)
